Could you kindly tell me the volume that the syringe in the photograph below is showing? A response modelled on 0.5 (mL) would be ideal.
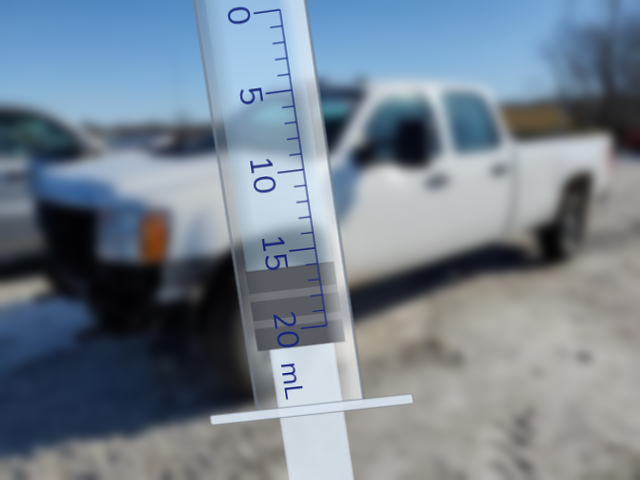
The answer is 16 (mL)
